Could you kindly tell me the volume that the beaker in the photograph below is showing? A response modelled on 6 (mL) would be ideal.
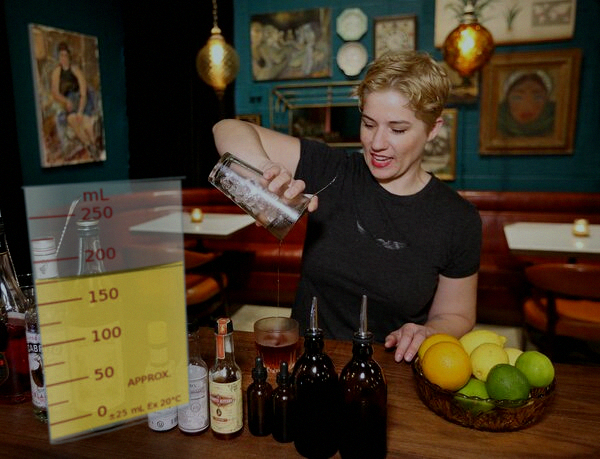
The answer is 175 (mL)
